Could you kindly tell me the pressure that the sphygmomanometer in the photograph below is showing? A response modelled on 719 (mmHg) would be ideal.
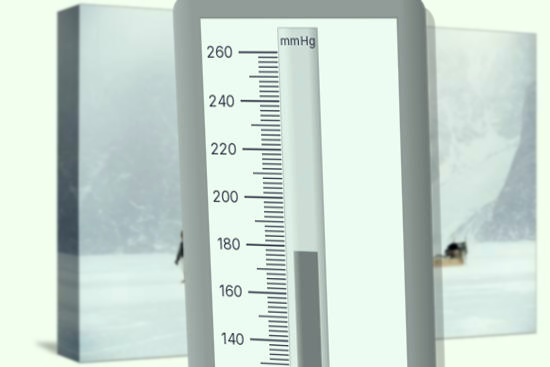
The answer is 178 (mmHg)
